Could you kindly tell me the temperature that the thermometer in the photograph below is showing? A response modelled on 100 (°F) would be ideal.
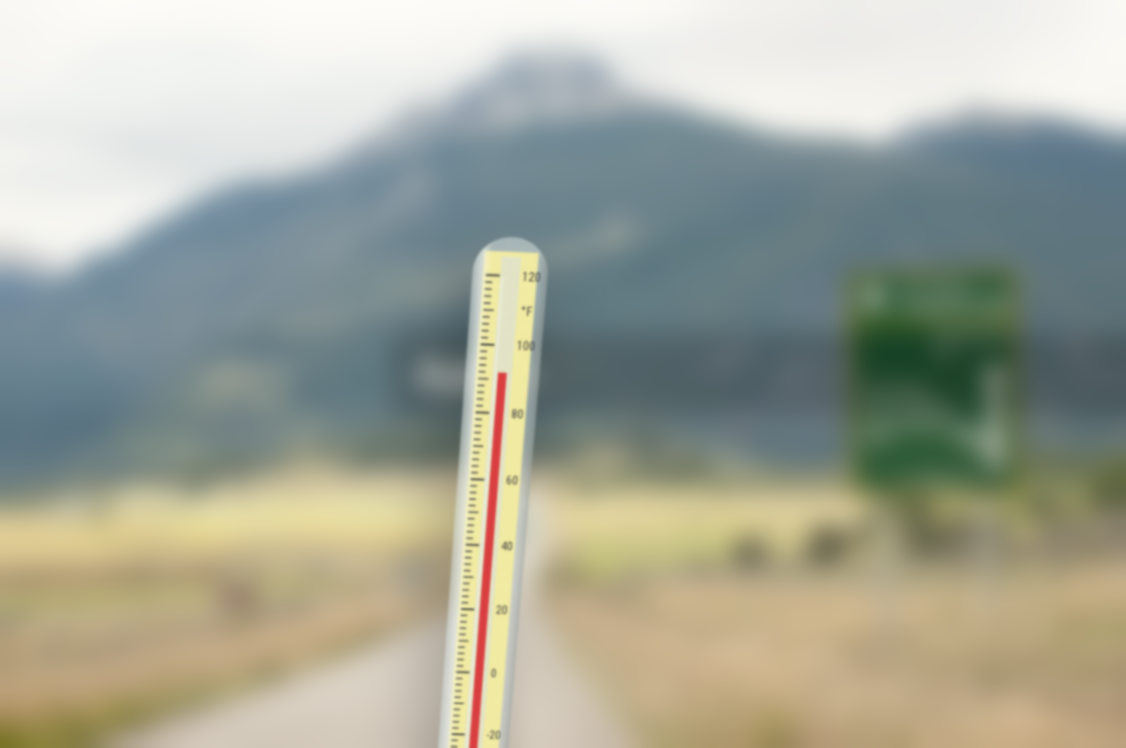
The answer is 92 (°F)
